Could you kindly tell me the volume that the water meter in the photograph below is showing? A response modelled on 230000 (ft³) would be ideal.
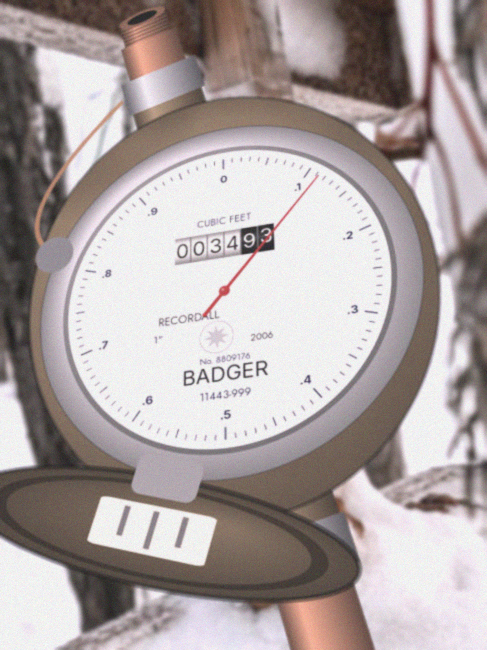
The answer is 3493.11 (ft³)
